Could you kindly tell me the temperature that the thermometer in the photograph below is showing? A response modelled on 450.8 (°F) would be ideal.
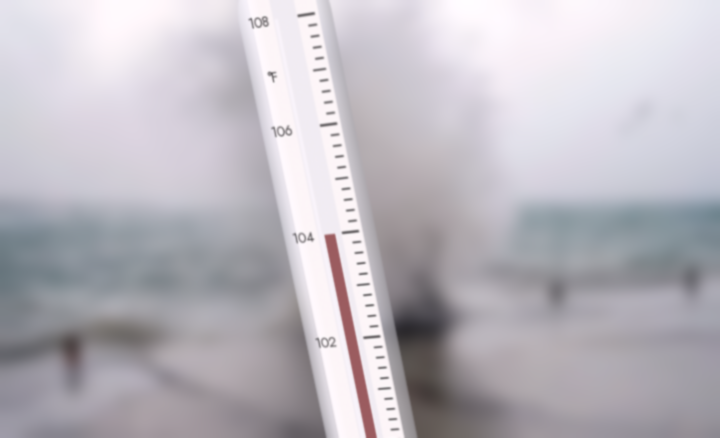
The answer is 104 (°F)
